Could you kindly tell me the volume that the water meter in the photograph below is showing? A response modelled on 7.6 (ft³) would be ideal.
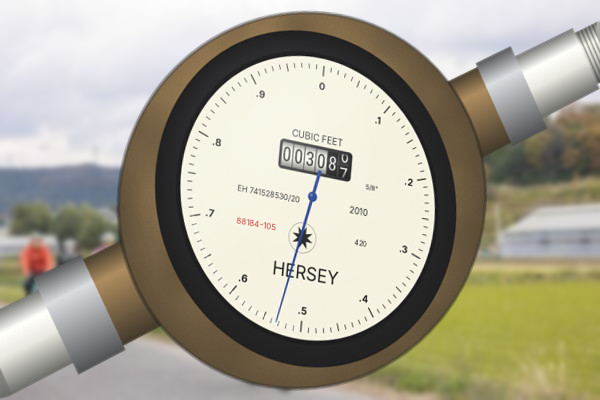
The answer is 3086.53 (ft³)
